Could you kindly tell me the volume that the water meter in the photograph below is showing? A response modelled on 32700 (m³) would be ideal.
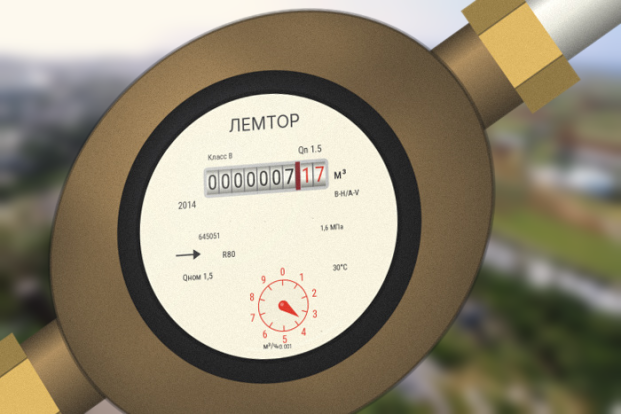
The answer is 7.173 (m³)
